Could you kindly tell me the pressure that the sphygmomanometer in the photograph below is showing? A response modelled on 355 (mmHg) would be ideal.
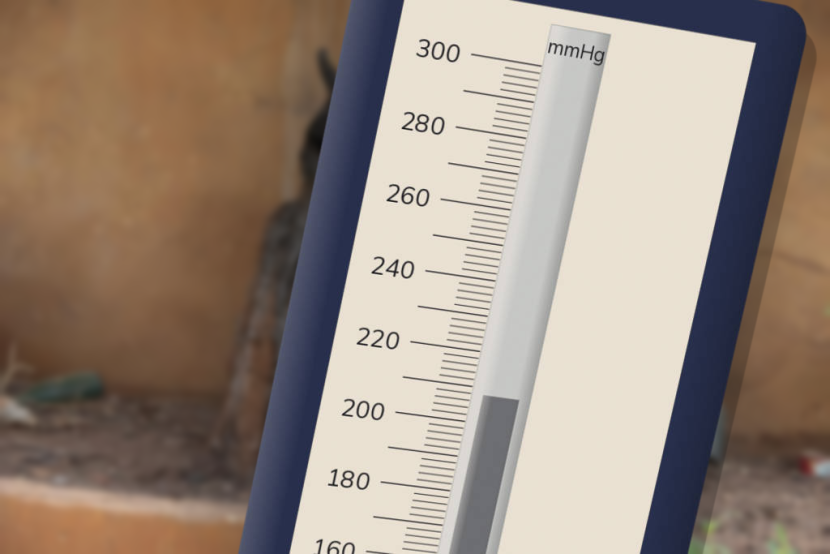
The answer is 208 (mmHg)
